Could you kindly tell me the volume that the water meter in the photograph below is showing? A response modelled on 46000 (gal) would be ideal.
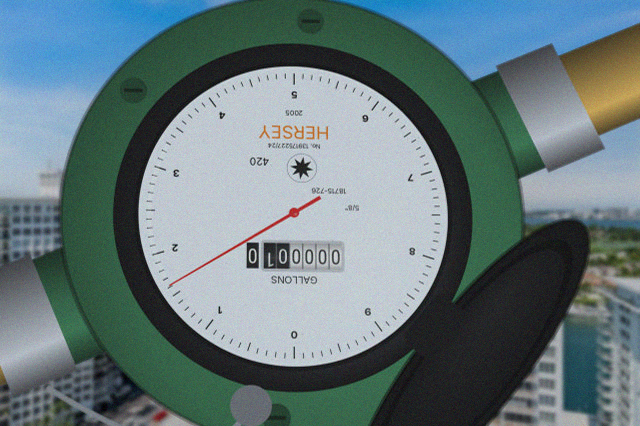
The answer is 11.6 (gal)
